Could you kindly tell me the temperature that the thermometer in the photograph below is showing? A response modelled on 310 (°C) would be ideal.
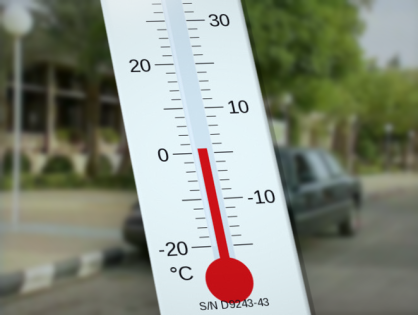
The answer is 1 (°C)
